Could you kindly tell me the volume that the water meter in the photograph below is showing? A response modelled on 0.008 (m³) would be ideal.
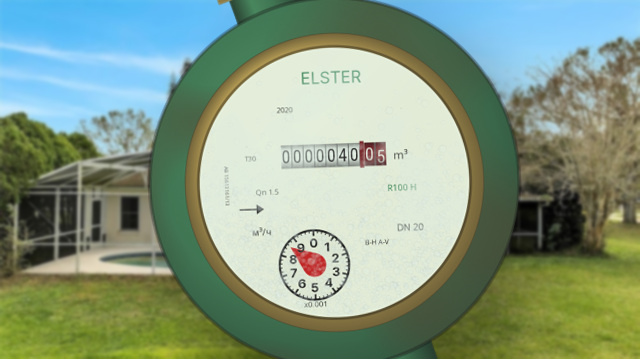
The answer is 40.048 (m³)
